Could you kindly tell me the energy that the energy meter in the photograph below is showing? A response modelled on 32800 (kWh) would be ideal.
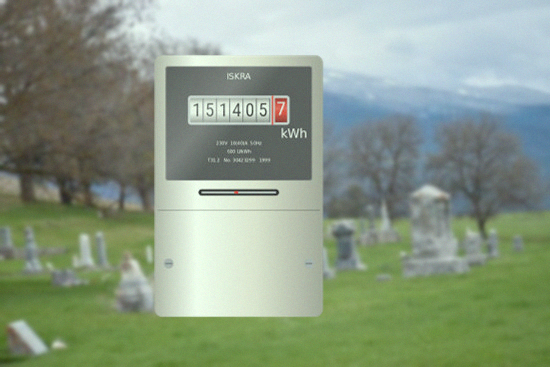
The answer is 151405.7 (kWh)
